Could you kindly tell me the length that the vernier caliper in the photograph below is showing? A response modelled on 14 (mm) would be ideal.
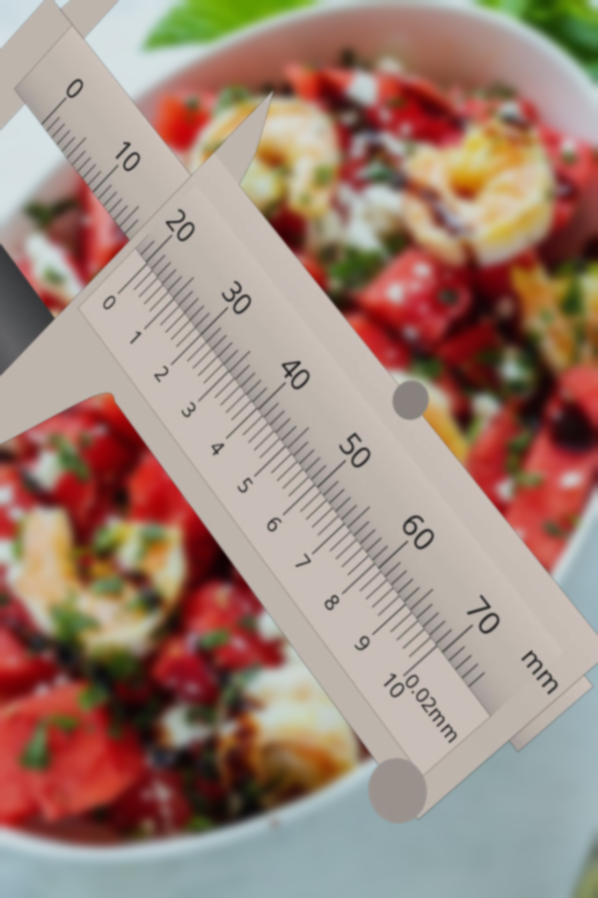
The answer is 20.2 (mm)
